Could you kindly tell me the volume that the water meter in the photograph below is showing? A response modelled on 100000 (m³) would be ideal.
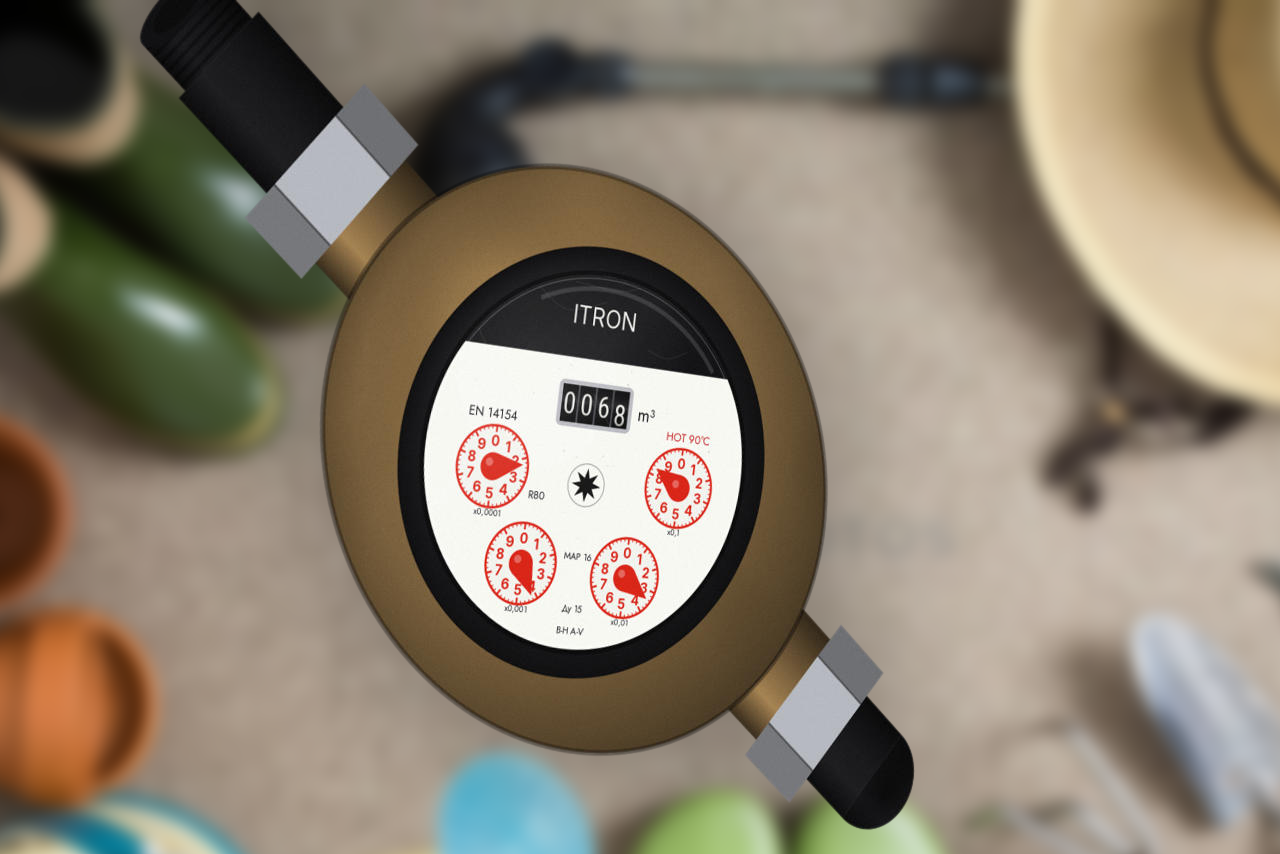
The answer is 67.8342 (m³)
